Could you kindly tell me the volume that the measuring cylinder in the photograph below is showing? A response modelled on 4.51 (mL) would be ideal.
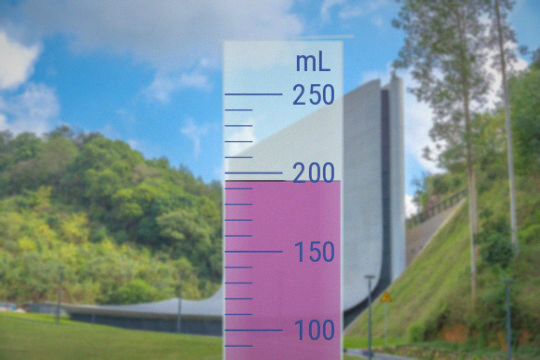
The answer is 195 (mL)
